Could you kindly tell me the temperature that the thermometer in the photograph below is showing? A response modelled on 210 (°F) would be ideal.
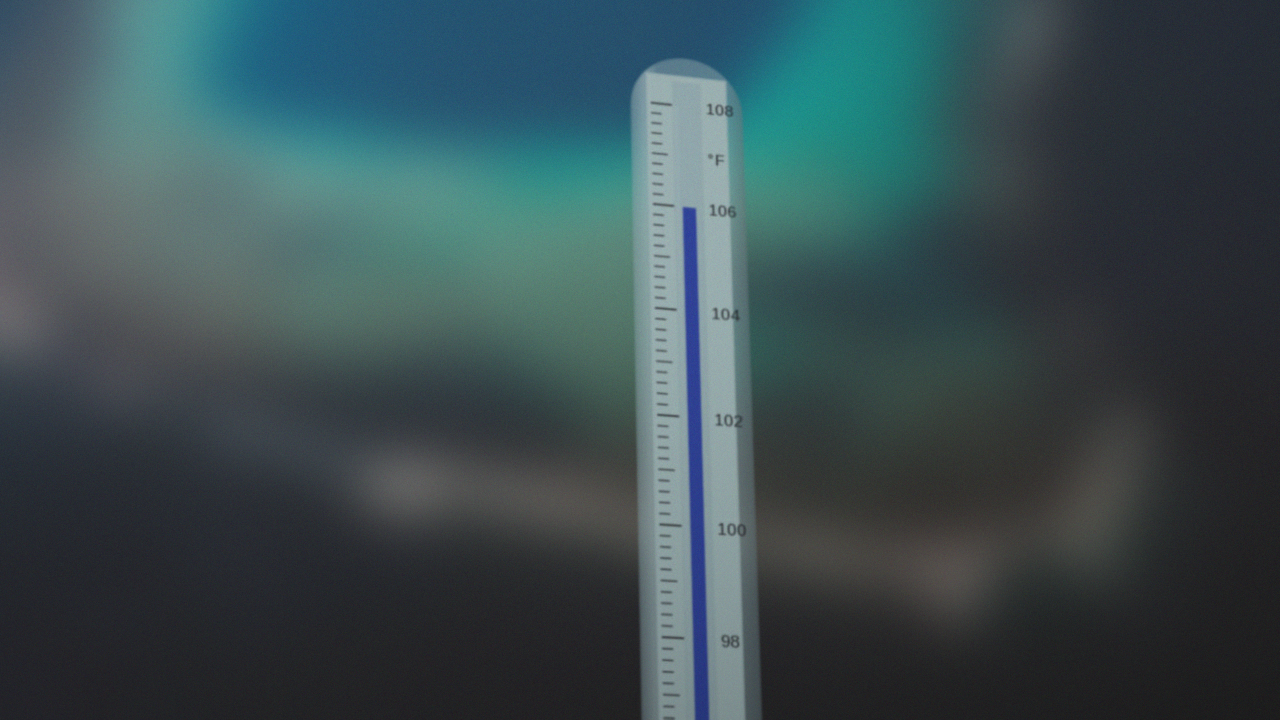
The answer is 106 (°F)
